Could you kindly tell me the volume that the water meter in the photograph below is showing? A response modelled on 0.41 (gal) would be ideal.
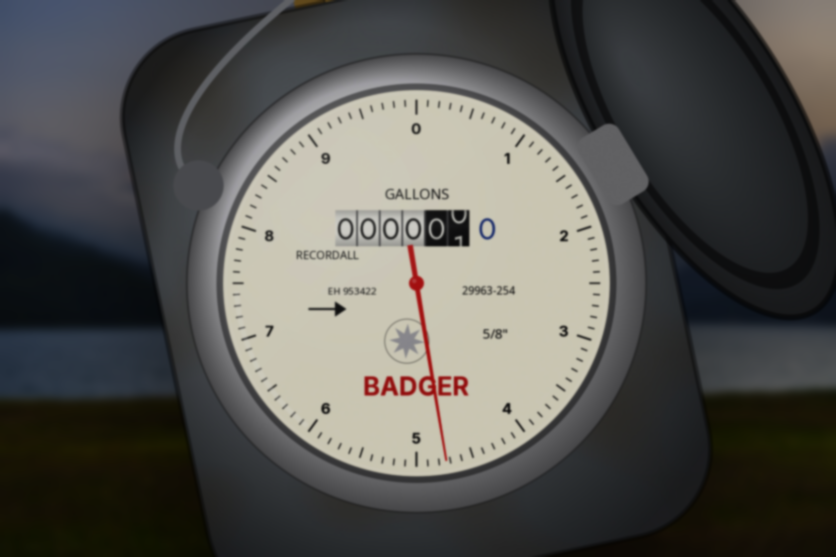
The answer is 4.7 (gal)
